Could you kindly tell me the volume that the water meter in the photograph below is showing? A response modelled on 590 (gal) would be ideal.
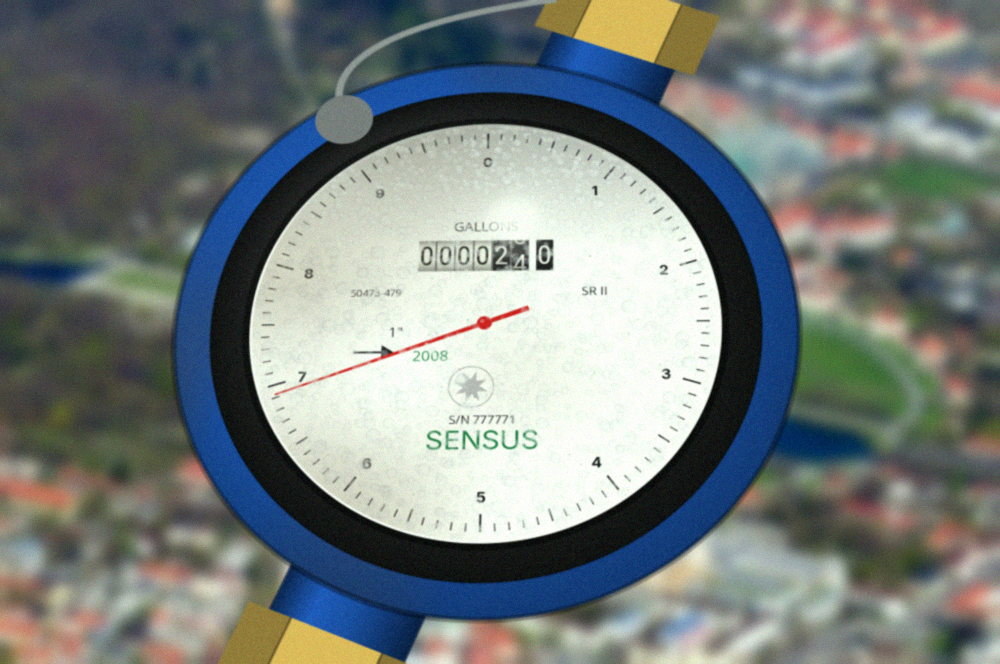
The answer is 236.9 (gal)
